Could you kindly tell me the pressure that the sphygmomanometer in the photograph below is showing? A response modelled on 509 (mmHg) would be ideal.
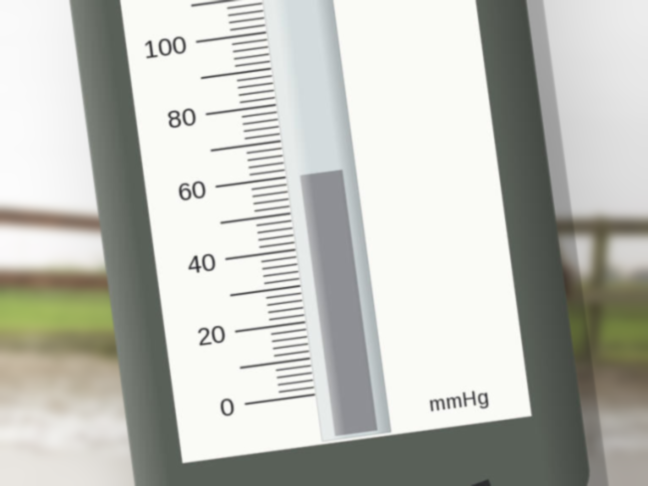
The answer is 60 (mmHg)
